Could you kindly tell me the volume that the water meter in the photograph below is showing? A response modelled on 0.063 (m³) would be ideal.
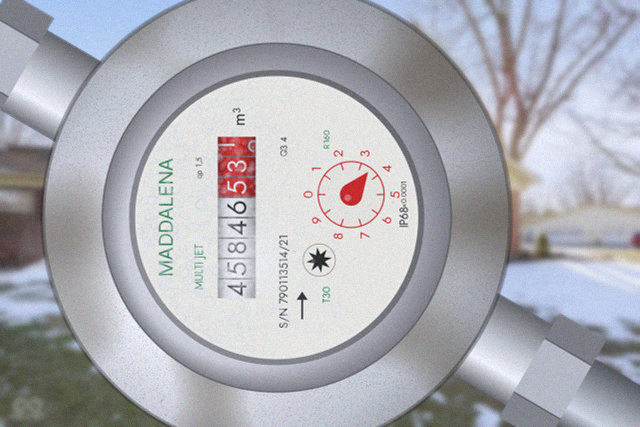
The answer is 45846.5313 (m³)
